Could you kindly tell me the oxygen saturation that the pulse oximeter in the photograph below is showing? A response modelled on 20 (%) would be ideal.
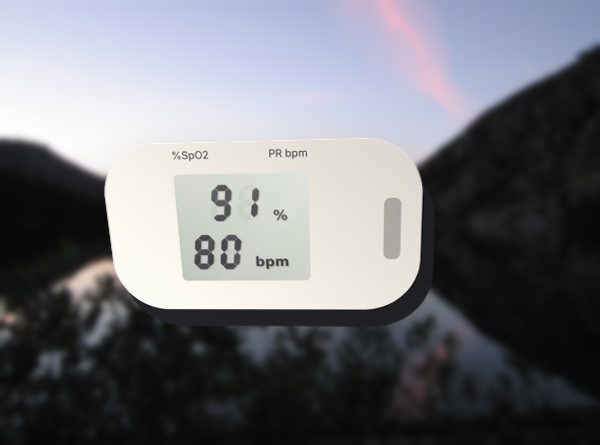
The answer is 91 (%)
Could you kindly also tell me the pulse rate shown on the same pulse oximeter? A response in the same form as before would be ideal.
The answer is 80 (bpm)
